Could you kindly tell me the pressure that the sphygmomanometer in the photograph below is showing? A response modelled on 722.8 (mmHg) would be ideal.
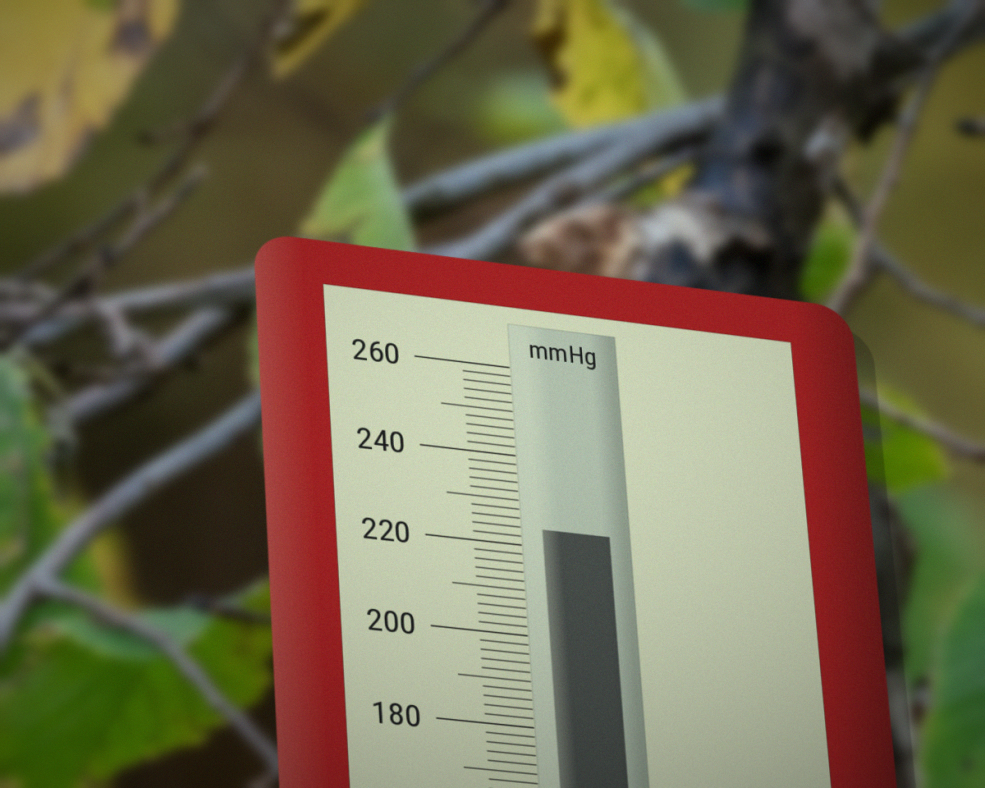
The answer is 224 (mmHg)
